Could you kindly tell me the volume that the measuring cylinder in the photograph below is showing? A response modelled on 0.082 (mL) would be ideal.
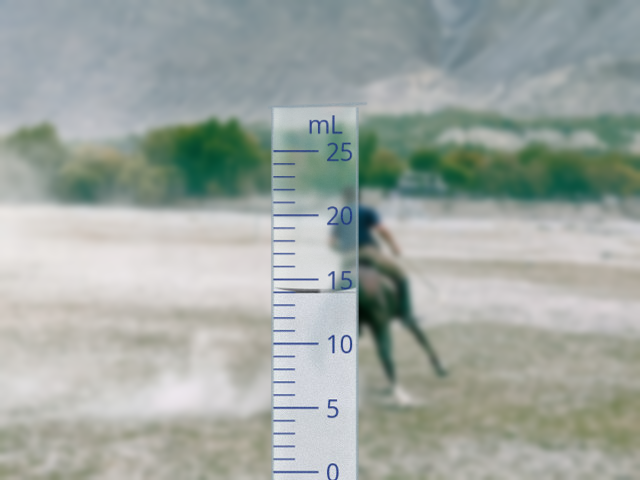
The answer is 14 (mL)
